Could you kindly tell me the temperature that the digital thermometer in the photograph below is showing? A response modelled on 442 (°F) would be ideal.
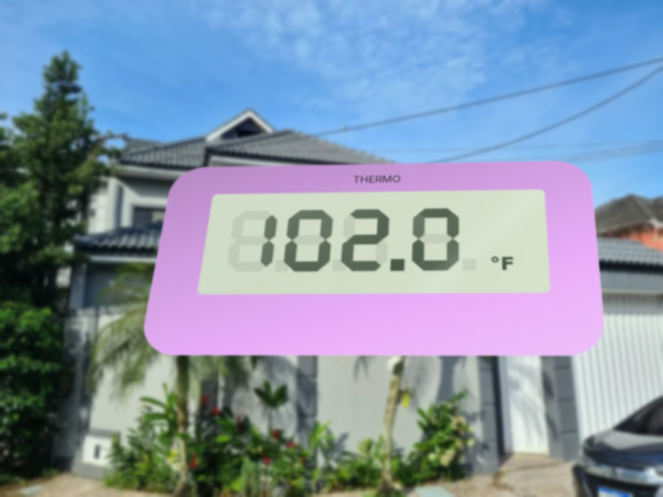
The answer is 102.0 (°F)
